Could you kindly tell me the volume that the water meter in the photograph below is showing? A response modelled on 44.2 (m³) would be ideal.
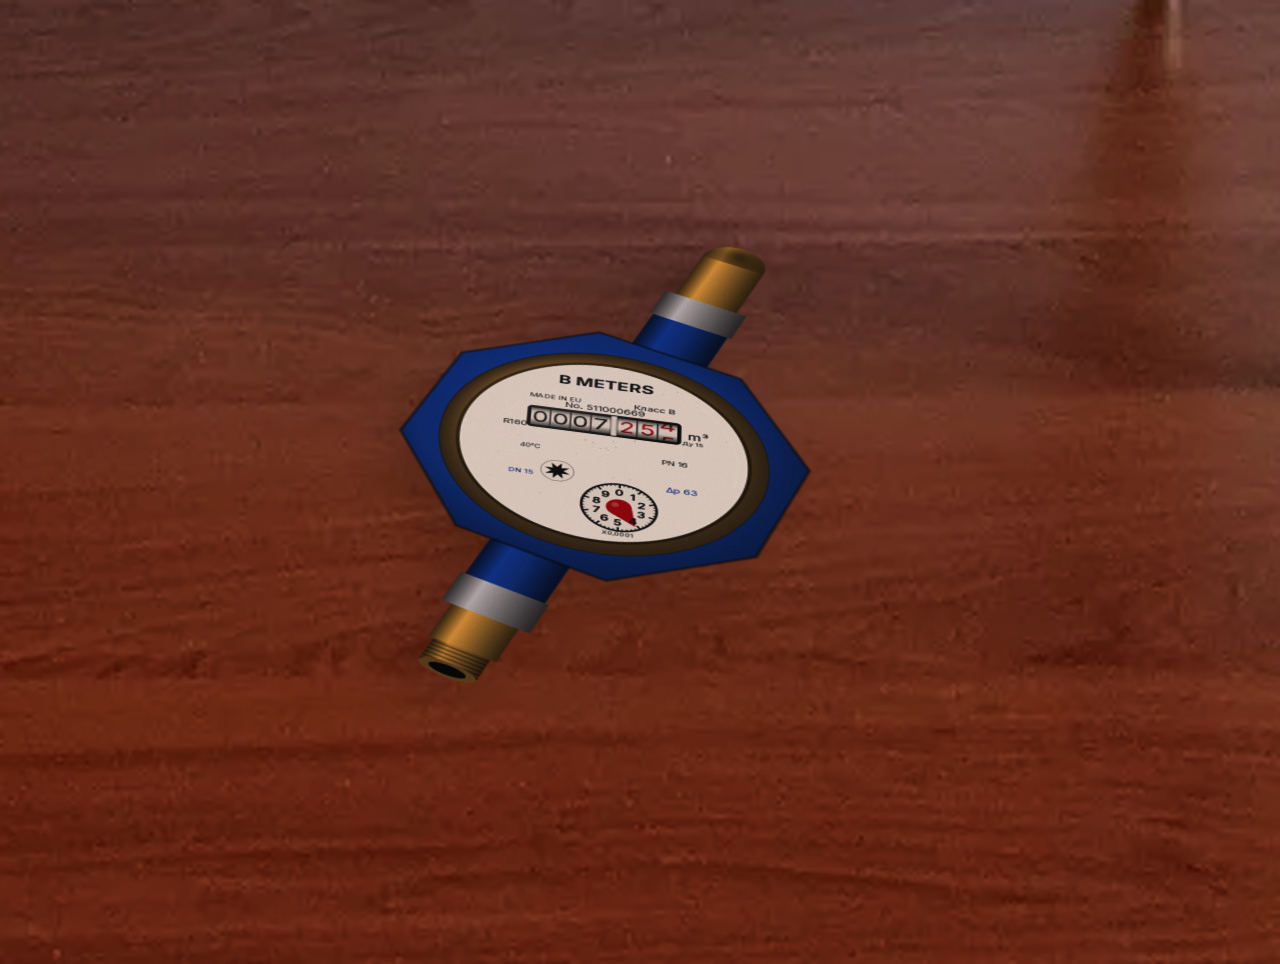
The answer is 7.2544 (m³)
